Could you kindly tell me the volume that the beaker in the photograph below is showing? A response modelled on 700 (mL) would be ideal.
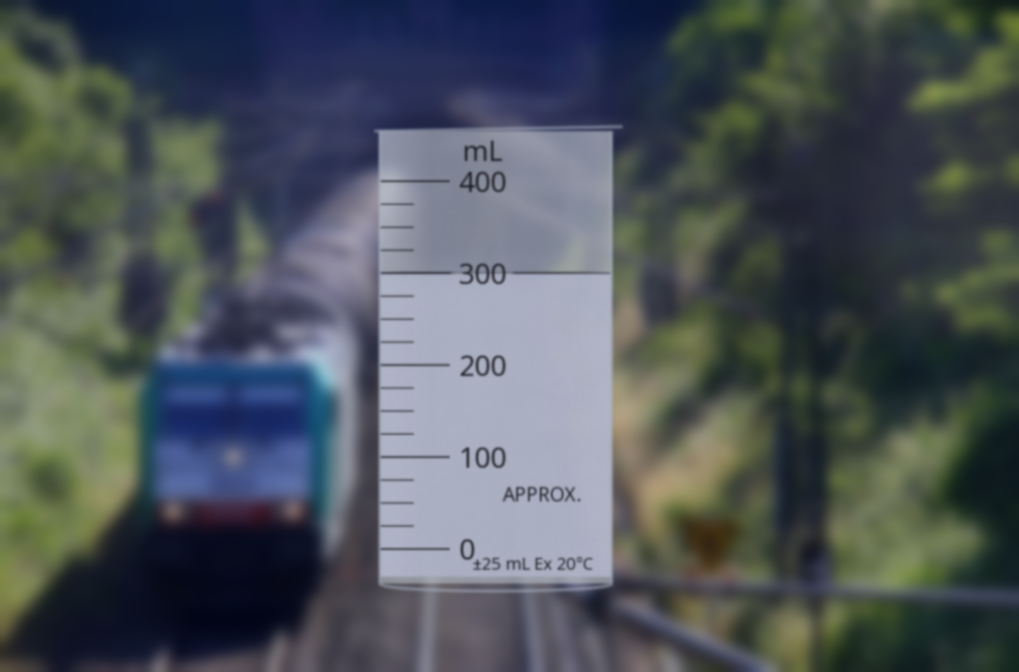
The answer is 300 (mL)
